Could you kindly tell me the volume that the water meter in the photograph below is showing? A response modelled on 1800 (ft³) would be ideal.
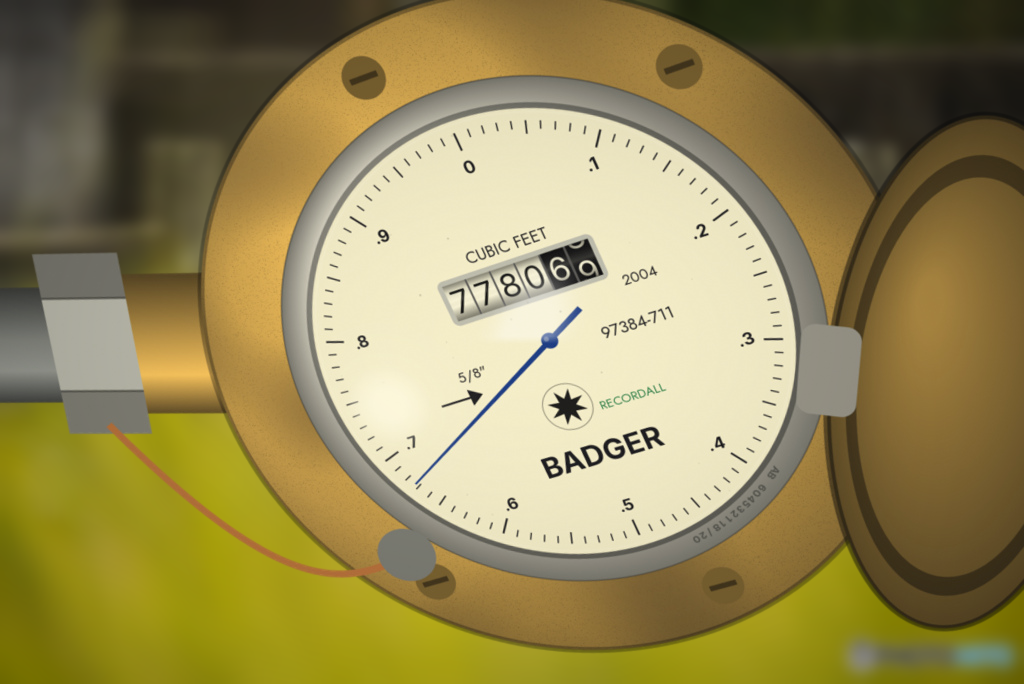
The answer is 778068.67 (ft³)
